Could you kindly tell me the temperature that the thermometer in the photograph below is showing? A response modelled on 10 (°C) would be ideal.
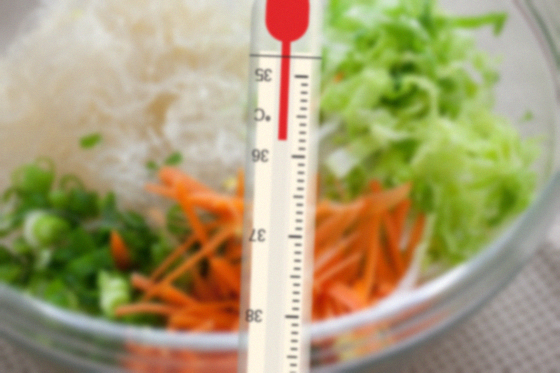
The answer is 35.8 (°C)
